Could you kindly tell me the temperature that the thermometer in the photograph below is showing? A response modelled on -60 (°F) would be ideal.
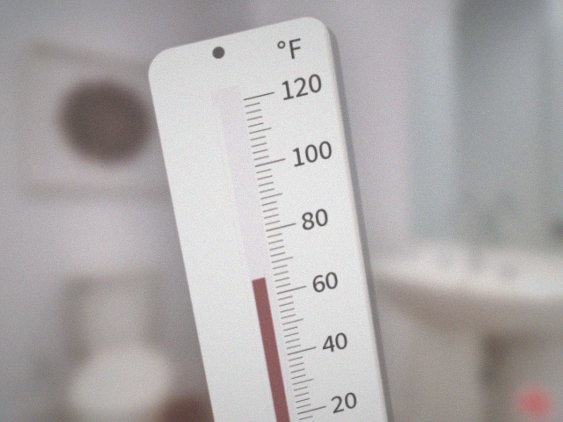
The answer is 66 (°F)
